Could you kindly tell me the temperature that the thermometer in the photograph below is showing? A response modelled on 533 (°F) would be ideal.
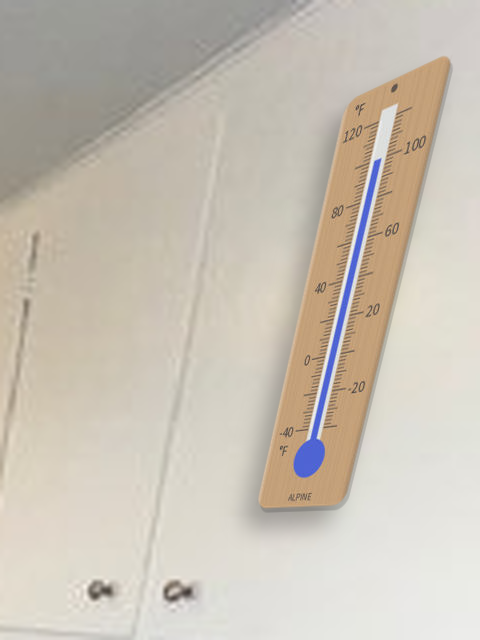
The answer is 100 (°F)
